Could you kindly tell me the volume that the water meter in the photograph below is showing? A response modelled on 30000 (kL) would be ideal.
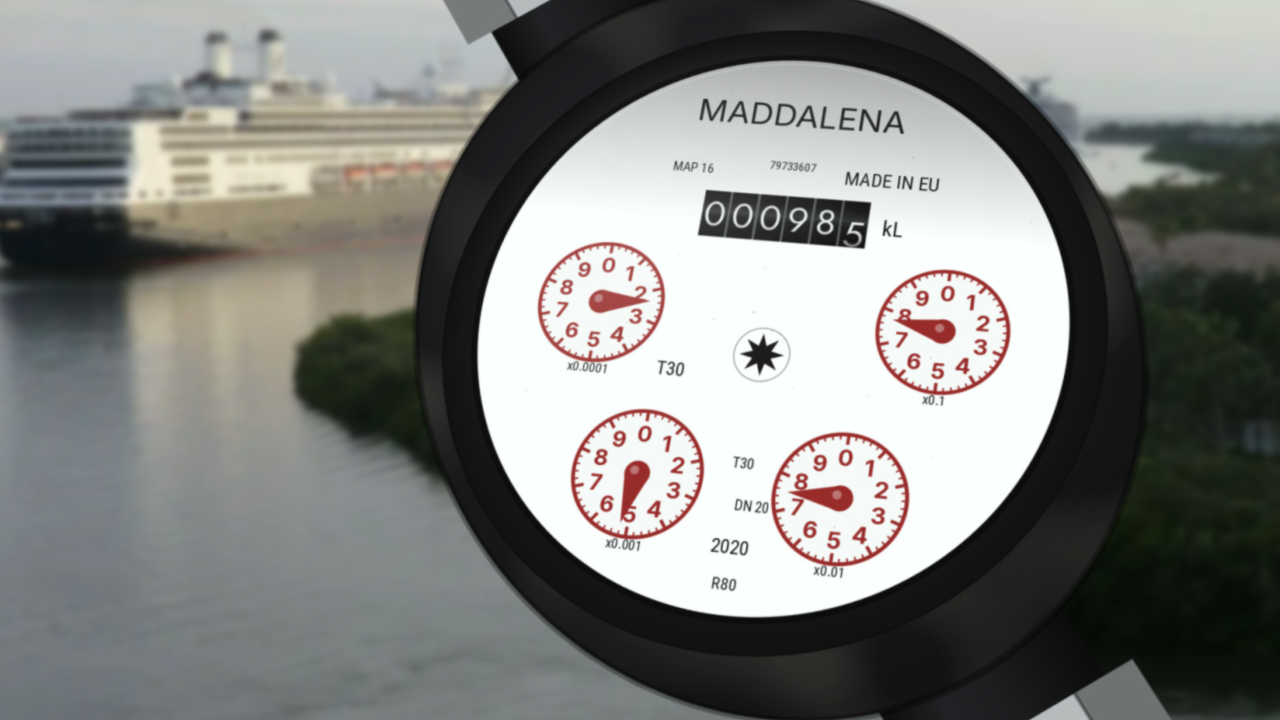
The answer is 984.7752 (kL)
